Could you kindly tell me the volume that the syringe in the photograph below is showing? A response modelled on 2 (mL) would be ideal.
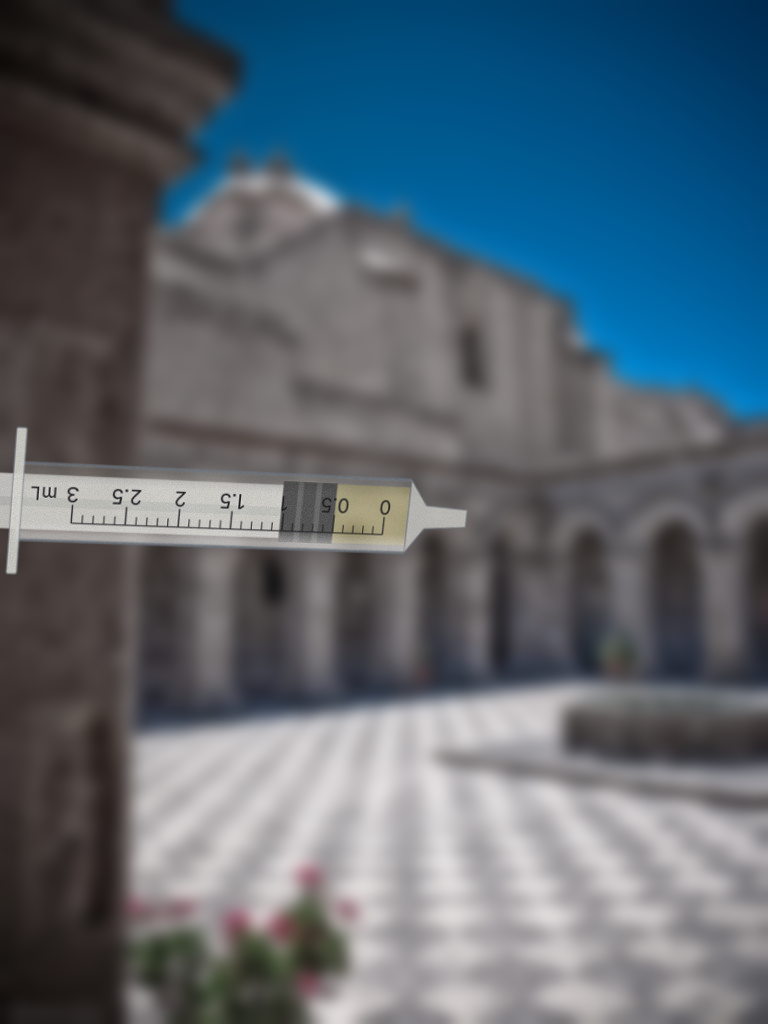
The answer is 0.5 (mL)
